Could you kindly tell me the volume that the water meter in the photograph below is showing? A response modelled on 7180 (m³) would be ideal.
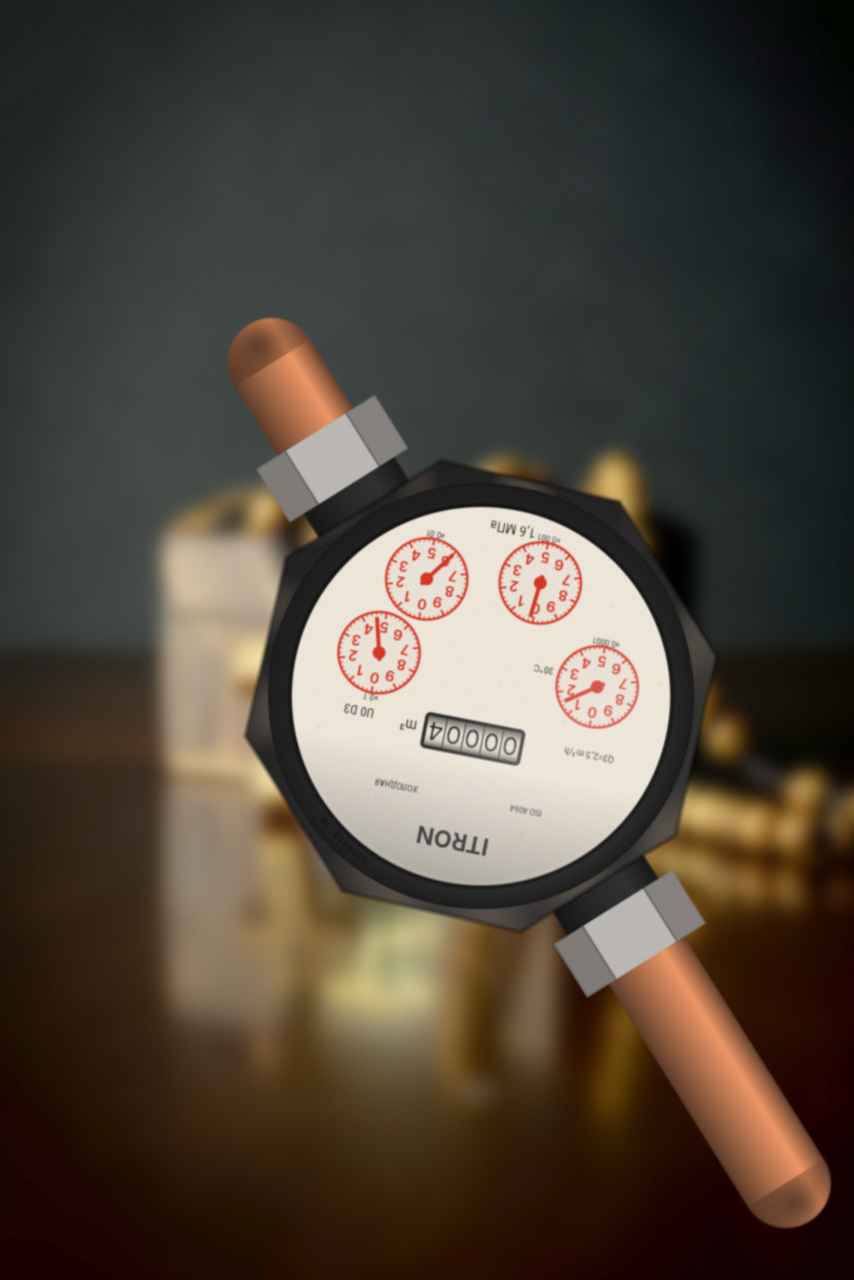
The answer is 4.4601 (m³)
